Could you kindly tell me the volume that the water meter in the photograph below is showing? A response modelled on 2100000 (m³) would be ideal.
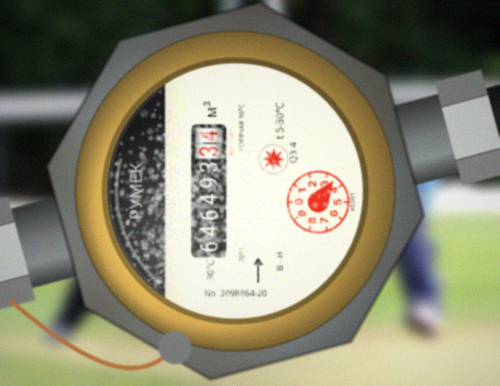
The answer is 646493.343 (m³)
